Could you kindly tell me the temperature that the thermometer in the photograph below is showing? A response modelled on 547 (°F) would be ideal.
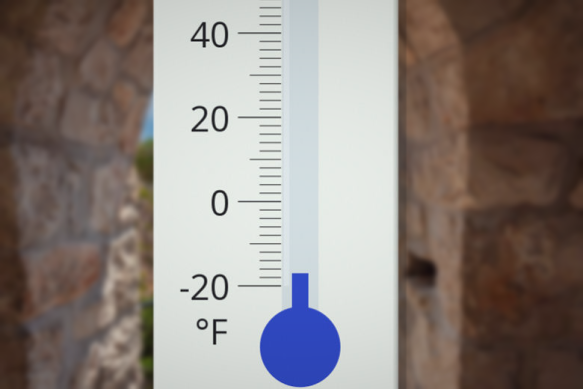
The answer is -17 (°F)
